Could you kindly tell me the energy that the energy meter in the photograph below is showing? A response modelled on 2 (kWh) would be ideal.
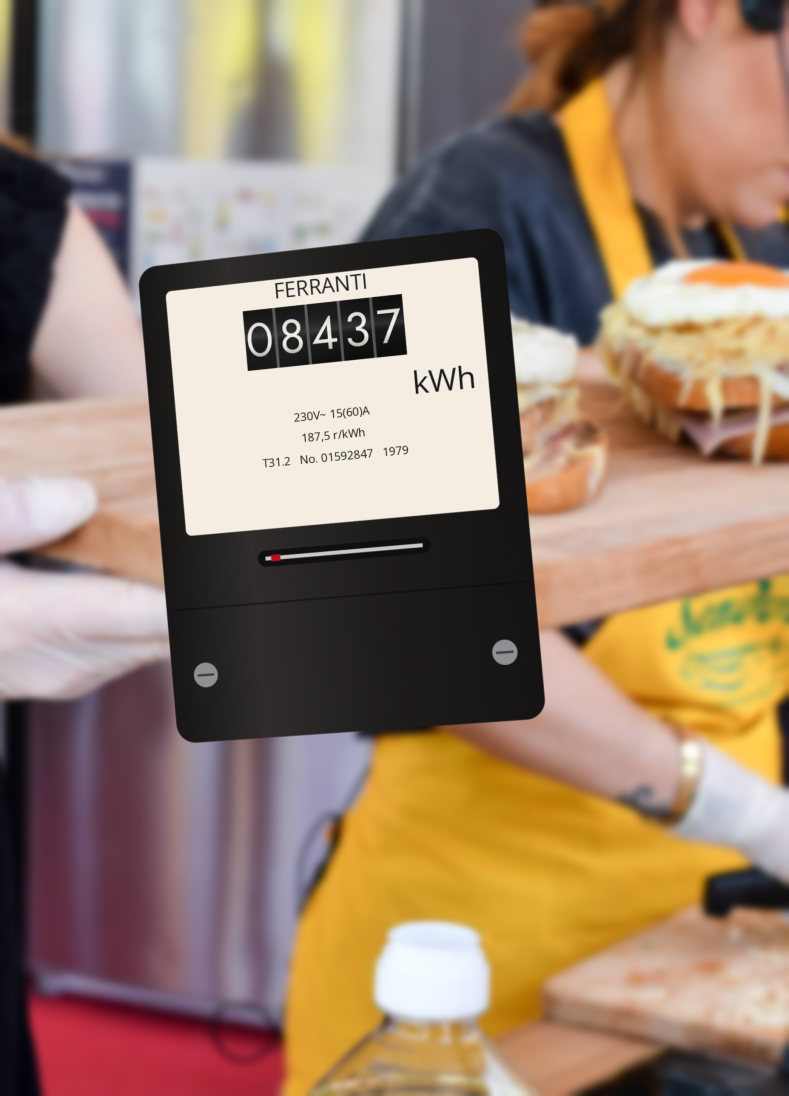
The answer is 8437 (kWh)
